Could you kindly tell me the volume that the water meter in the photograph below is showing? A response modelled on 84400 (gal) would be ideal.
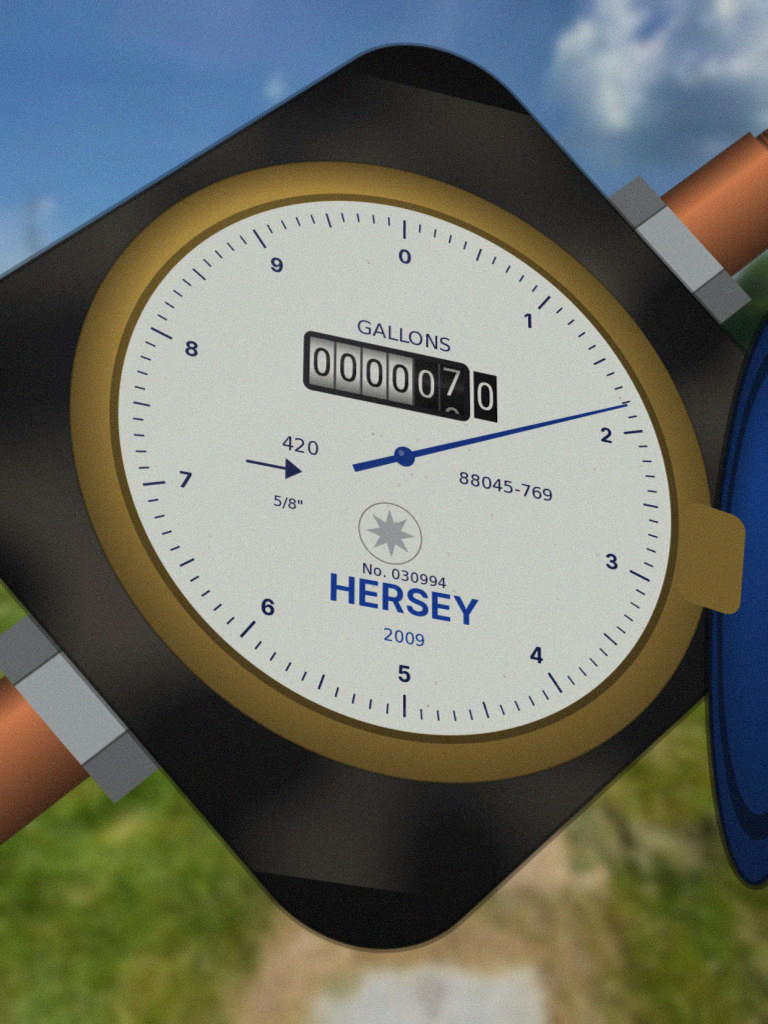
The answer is 71.8 (gal)
